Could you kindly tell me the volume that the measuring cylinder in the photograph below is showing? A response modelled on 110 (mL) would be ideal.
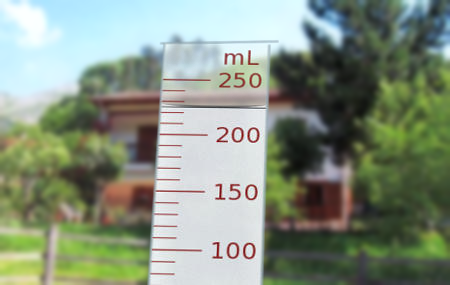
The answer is 225 (mL)
